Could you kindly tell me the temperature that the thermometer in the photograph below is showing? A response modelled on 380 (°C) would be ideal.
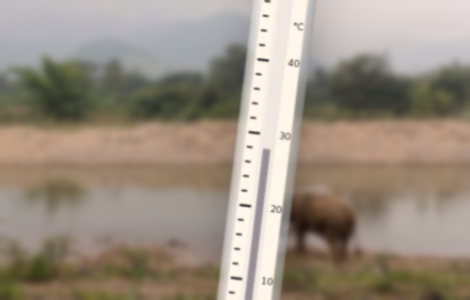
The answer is 28 (°C)
